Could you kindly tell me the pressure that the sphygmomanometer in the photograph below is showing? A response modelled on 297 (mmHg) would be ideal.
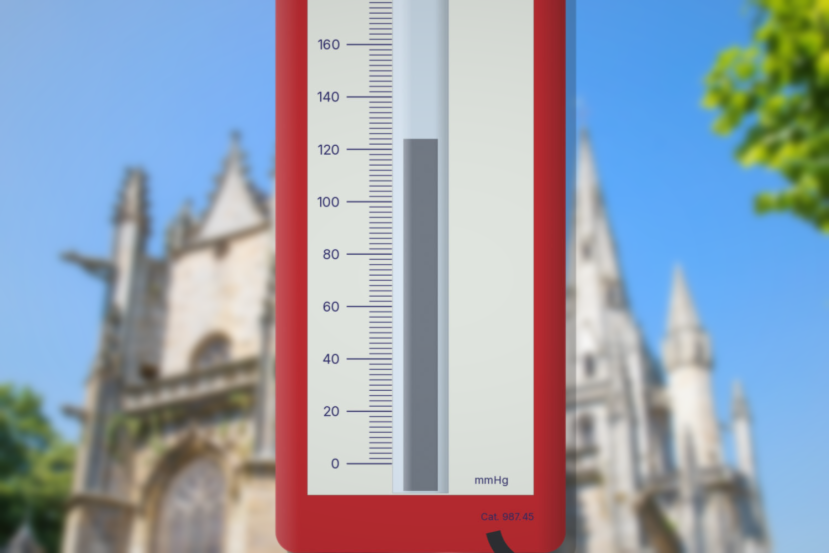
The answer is 124 (mmHg)
